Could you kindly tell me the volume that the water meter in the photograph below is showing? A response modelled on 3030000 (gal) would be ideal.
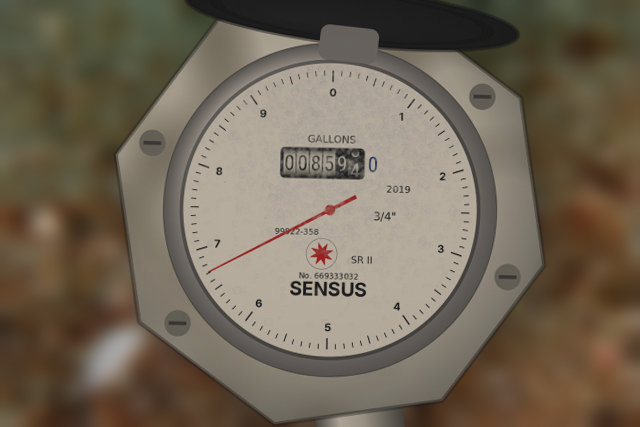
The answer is 85936.7 (gal)
